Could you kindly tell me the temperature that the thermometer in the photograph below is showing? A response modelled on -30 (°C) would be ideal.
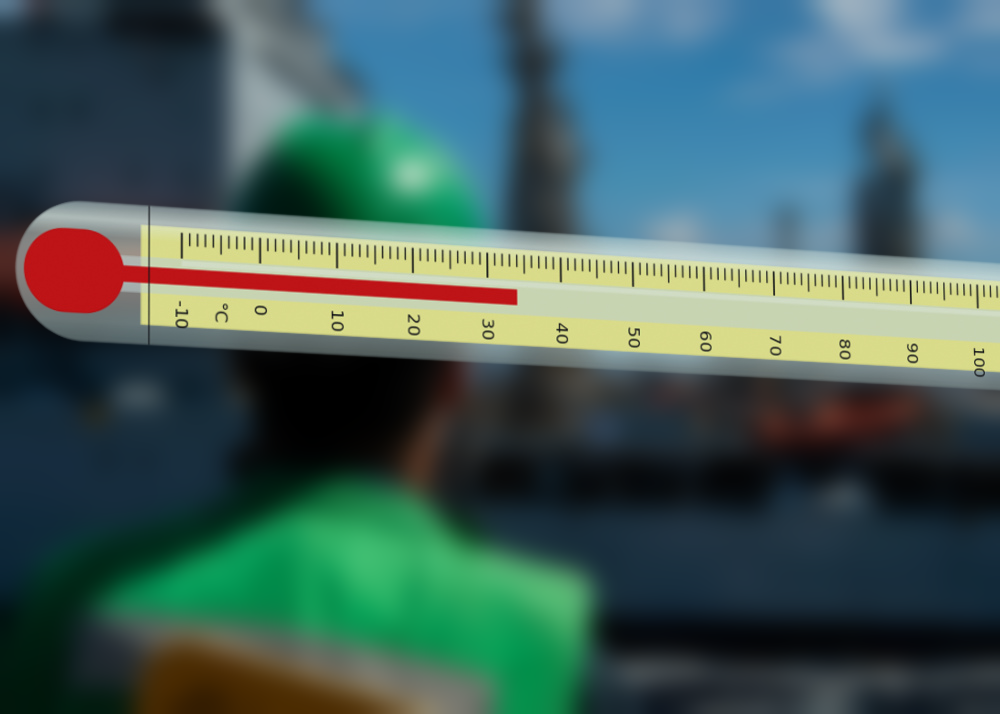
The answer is 34 (°C)
